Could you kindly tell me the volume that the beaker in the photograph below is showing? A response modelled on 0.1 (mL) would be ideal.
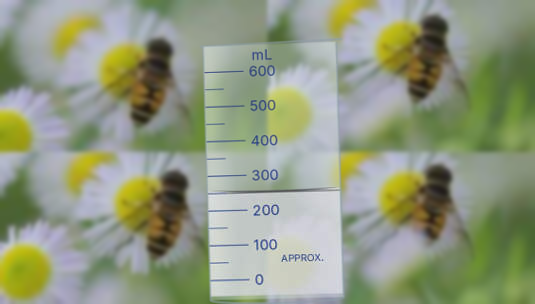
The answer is 250 (mL)
